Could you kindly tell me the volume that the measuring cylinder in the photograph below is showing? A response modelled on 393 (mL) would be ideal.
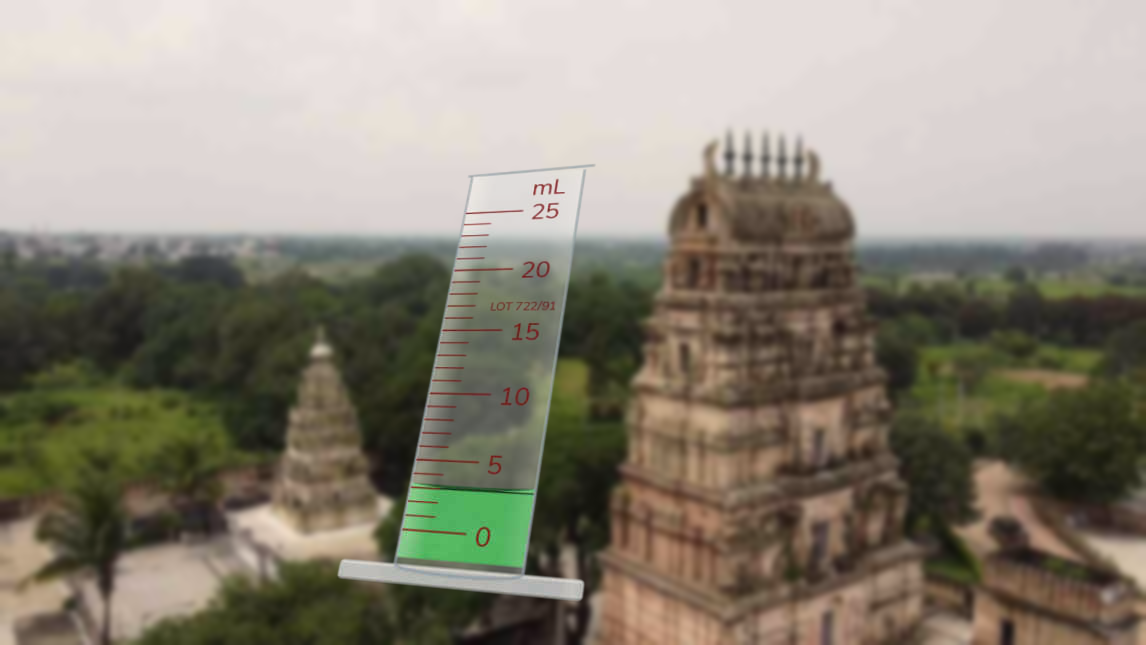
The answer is 3 (mL)
